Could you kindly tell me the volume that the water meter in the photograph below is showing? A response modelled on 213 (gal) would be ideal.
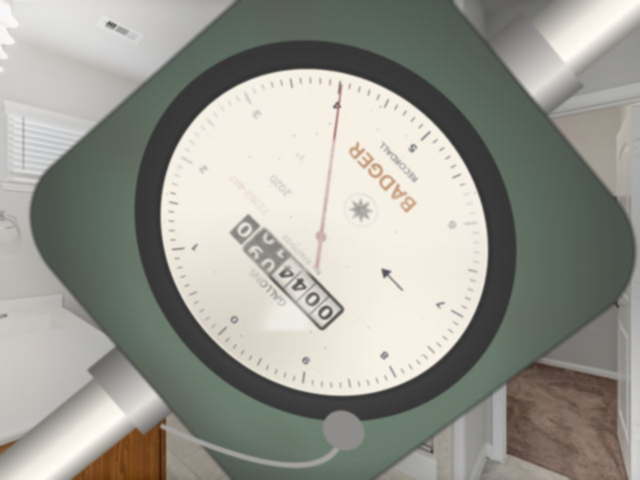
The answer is 44094.0 (gal)
